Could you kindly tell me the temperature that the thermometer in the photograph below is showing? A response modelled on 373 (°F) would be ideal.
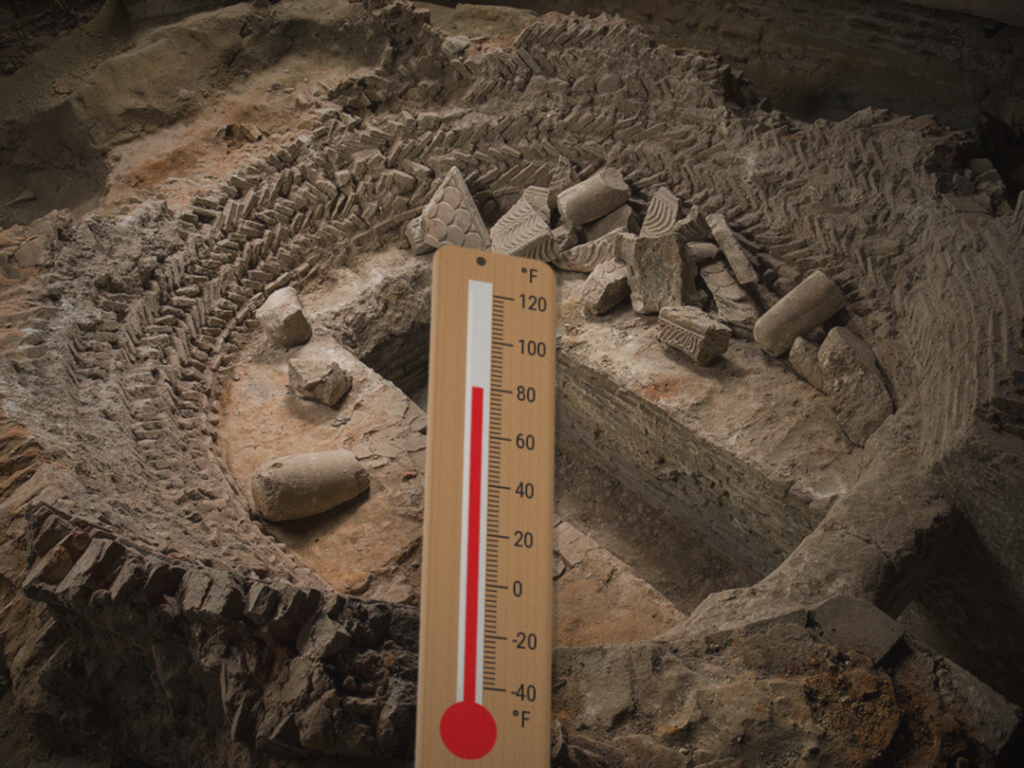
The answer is 80 (°F)
